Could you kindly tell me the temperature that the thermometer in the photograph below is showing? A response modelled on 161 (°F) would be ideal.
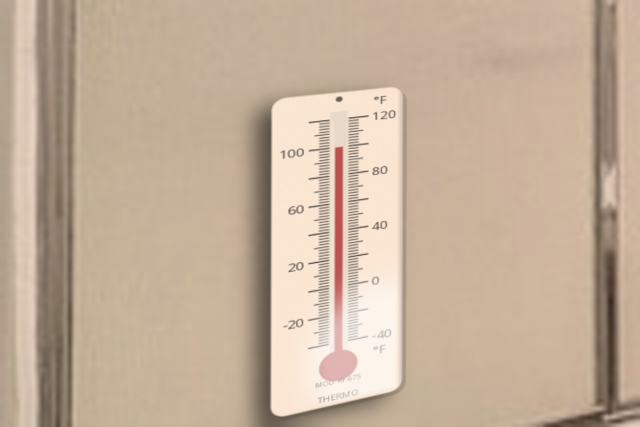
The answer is 100 (°F)
